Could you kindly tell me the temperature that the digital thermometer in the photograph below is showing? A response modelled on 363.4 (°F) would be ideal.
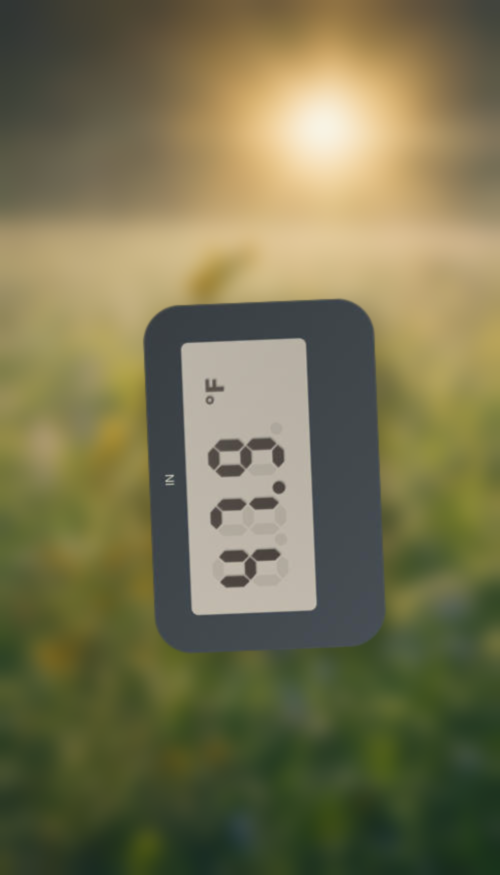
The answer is 47.9 (°F)
